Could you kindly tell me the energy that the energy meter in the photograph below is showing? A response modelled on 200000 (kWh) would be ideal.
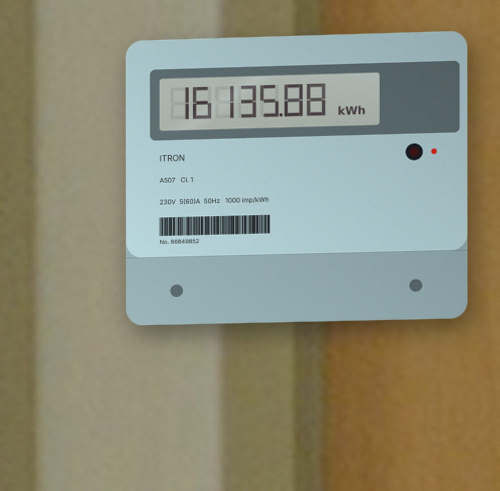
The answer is 16135.88 (kWh)
